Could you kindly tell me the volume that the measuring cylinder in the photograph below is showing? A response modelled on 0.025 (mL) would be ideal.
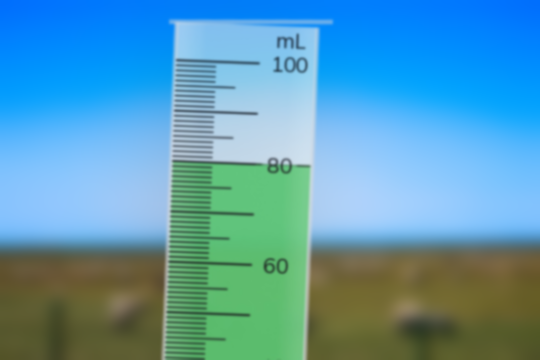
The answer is 80 (mL)
